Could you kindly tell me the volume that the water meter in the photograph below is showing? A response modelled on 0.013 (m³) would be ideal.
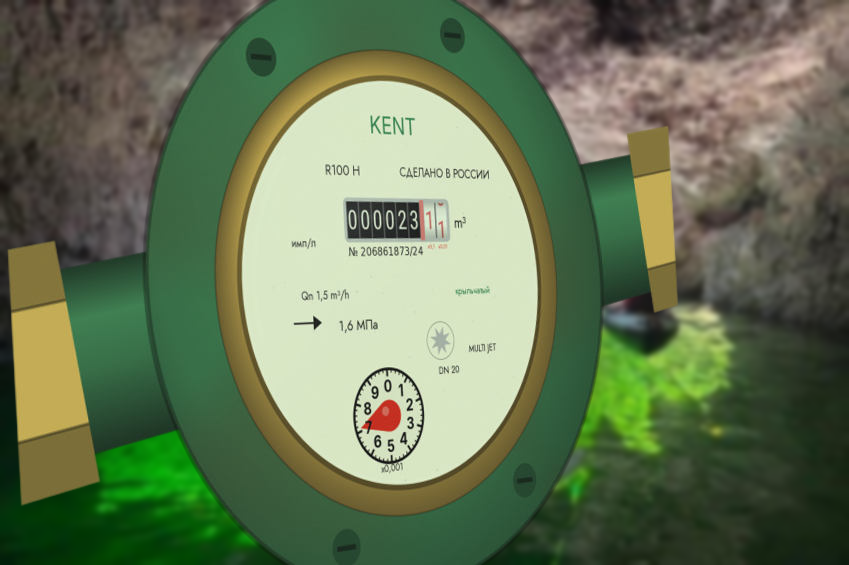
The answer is 23.107 (m³)
